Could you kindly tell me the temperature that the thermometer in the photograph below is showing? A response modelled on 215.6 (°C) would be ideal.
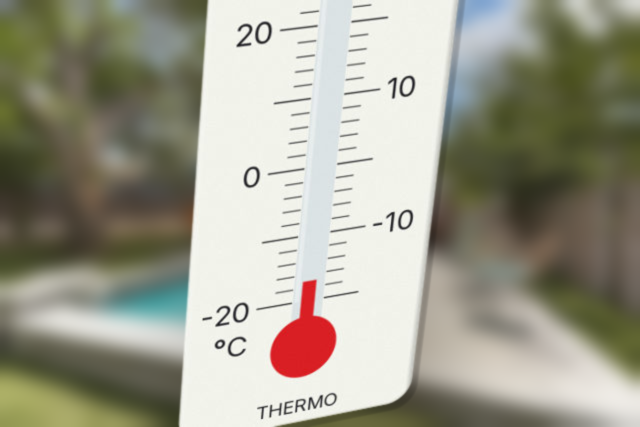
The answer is -17 (°C)
